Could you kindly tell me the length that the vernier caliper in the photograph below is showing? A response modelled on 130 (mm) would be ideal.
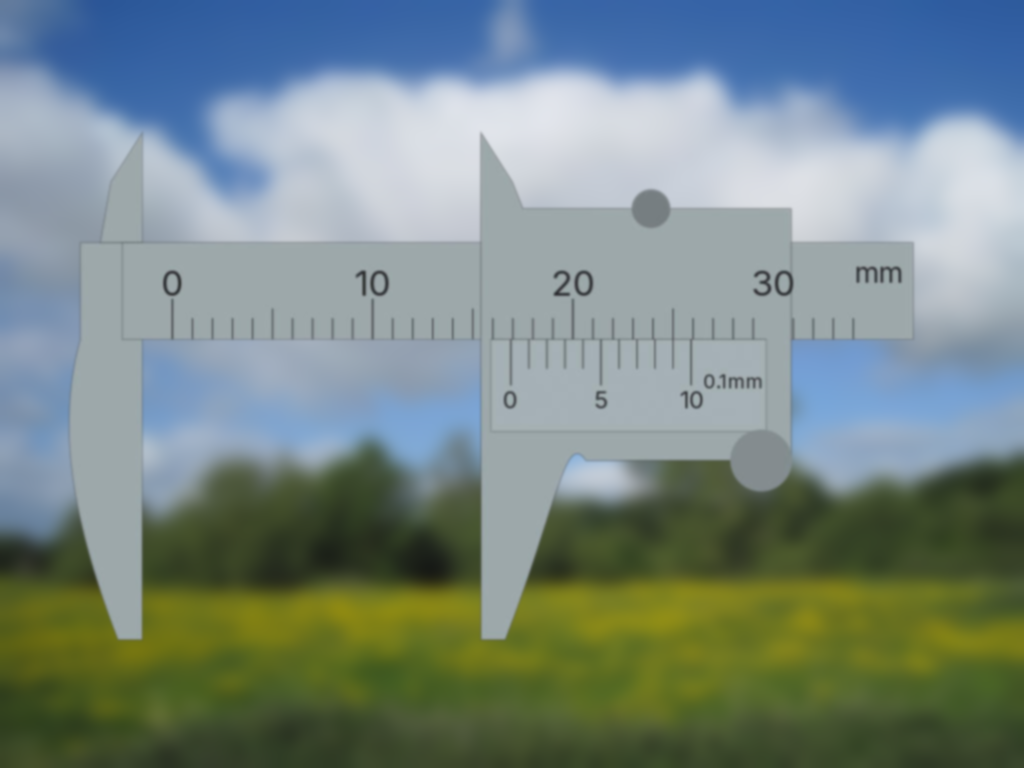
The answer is 16.9 (mm)
